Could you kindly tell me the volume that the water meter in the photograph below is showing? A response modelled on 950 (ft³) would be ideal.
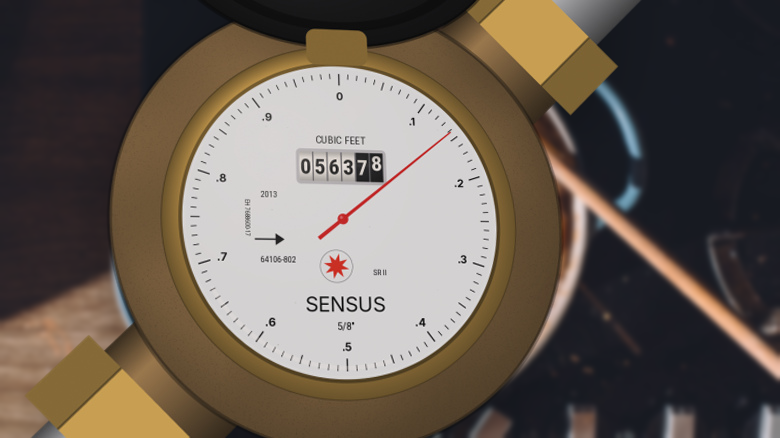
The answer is 56378.14 (ft³)
